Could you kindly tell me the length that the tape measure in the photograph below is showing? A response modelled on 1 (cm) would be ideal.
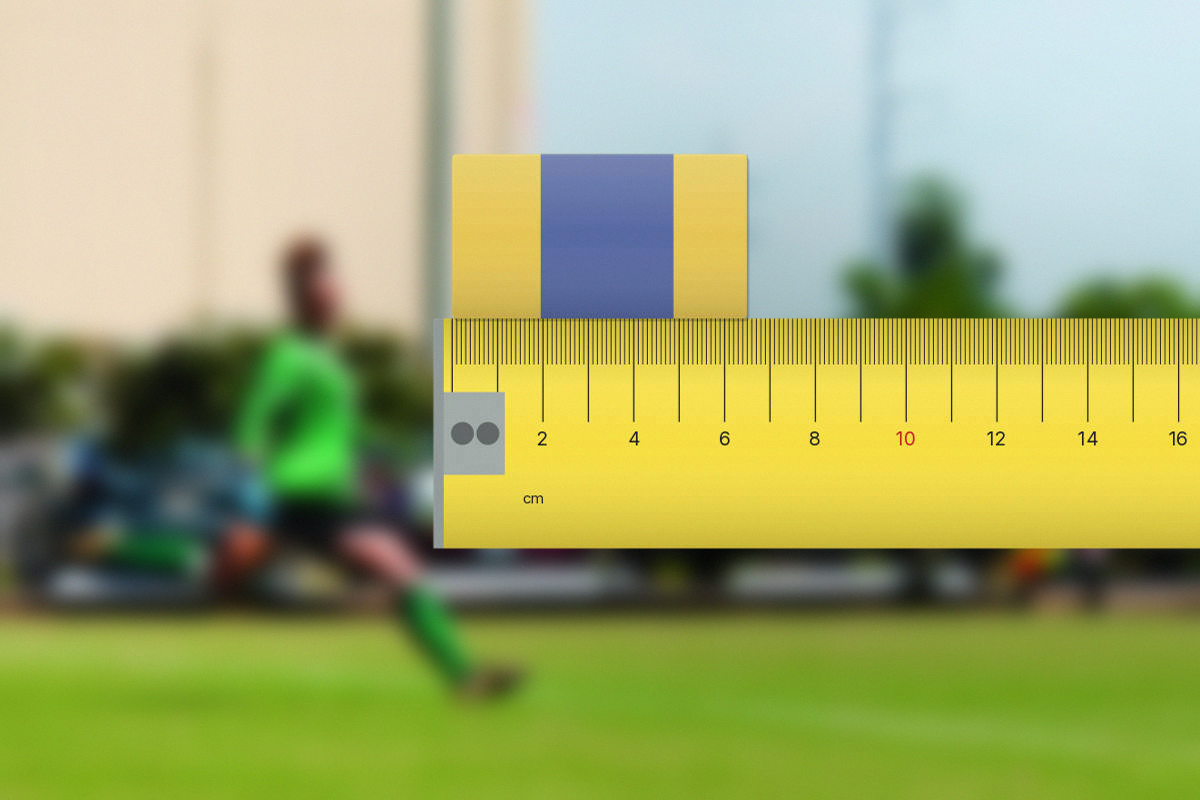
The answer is 6.5 (cm)
